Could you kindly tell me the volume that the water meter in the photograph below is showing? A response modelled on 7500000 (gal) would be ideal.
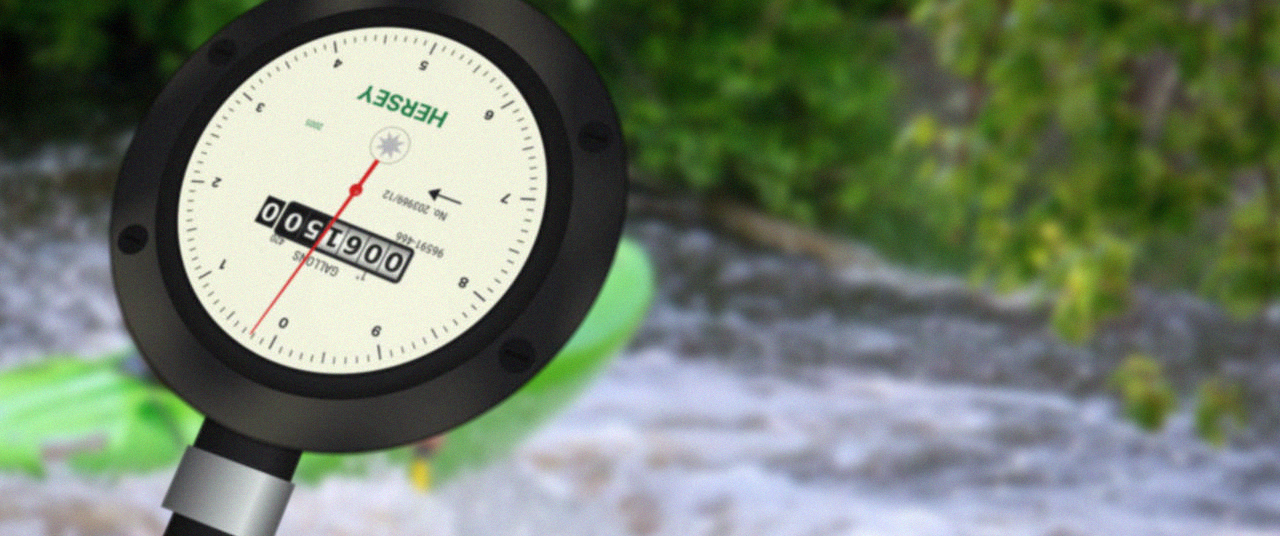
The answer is 61500.2 (gal)
